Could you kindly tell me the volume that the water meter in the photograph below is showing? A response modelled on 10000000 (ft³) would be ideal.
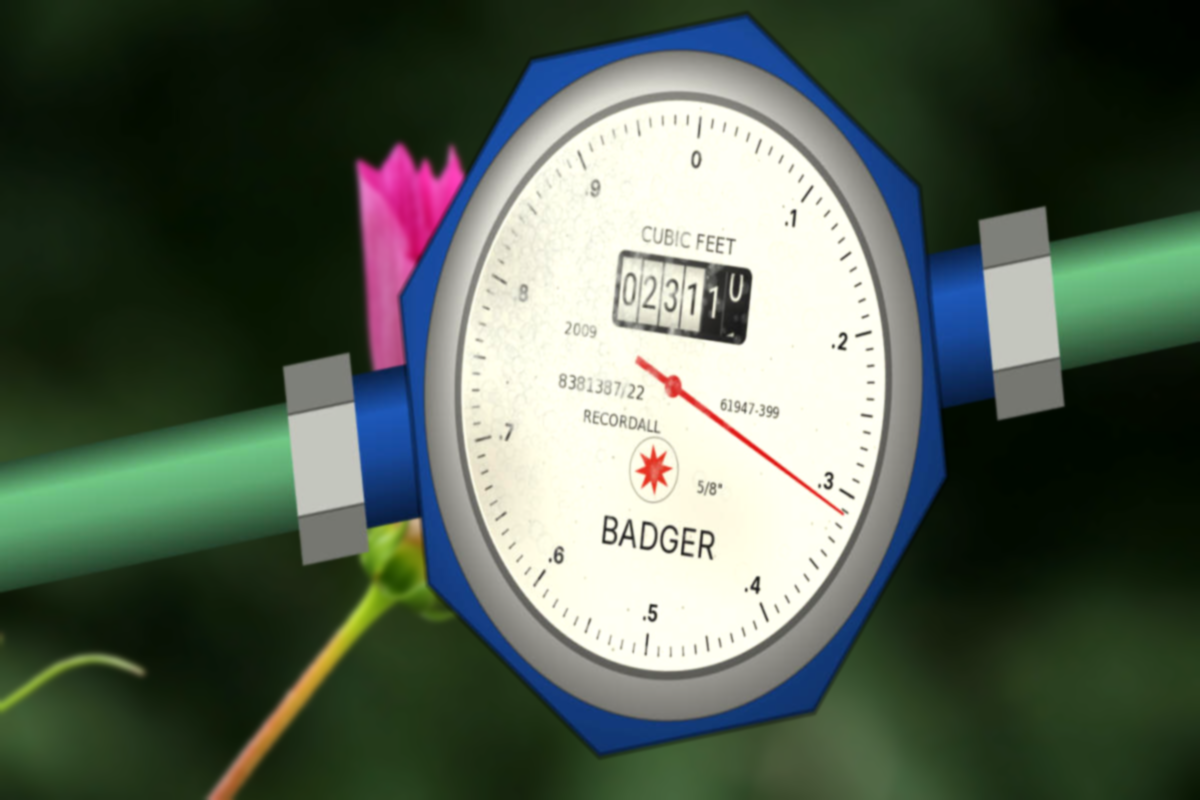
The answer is 23110.31 (ft³)
